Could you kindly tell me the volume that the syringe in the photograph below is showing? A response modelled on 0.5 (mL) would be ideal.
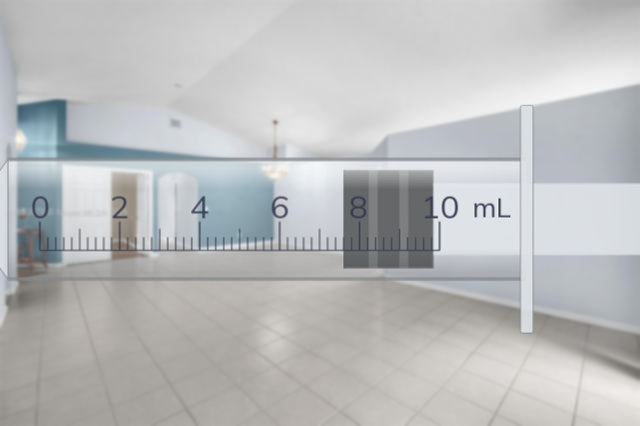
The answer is 7.6 (mL)
